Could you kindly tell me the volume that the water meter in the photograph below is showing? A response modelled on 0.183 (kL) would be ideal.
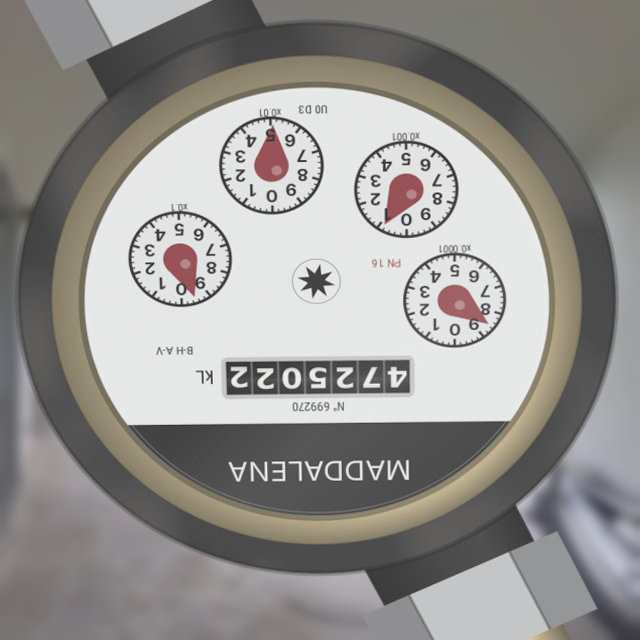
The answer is 4725021.9508 (kL)
